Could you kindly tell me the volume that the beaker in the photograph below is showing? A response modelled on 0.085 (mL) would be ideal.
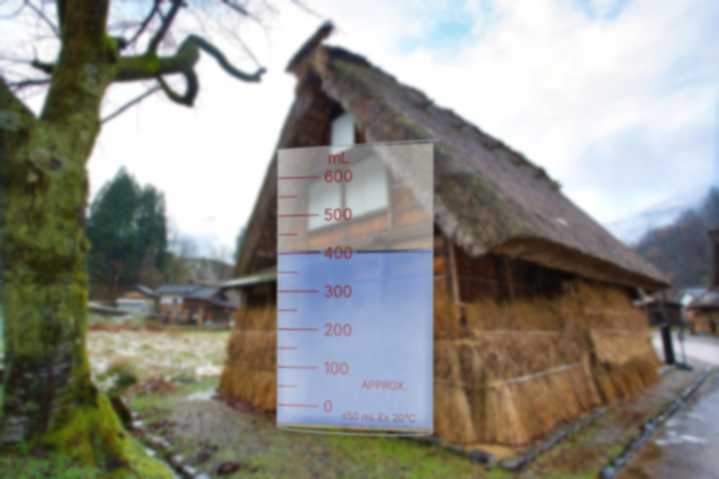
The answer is 400 (mL)
